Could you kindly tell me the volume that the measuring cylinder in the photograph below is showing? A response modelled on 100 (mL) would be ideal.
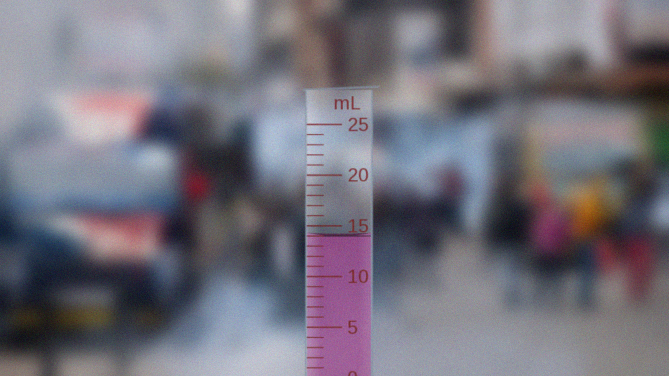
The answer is 14 (mL)
